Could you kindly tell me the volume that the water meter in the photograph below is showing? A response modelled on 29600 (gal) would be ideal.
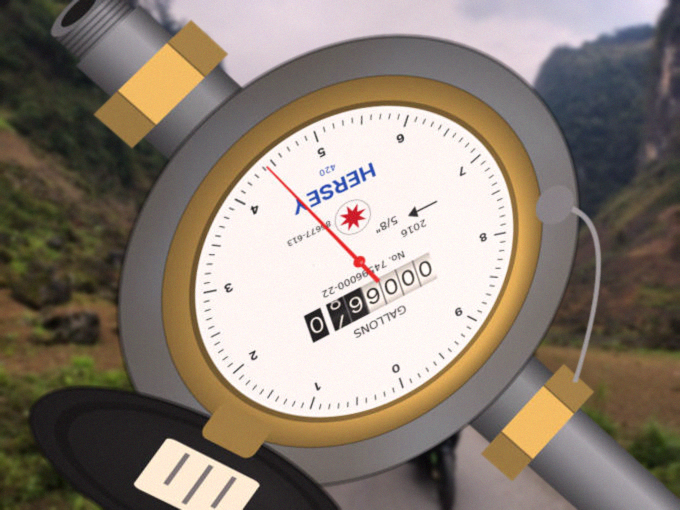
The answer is 6674.4 (gal)
